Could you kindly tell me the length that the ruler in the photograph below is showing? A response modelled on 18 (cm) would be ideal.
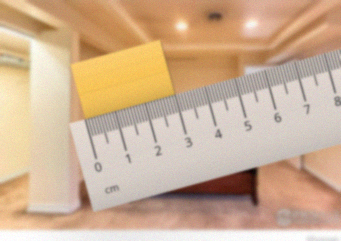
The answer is 3 (cm)
